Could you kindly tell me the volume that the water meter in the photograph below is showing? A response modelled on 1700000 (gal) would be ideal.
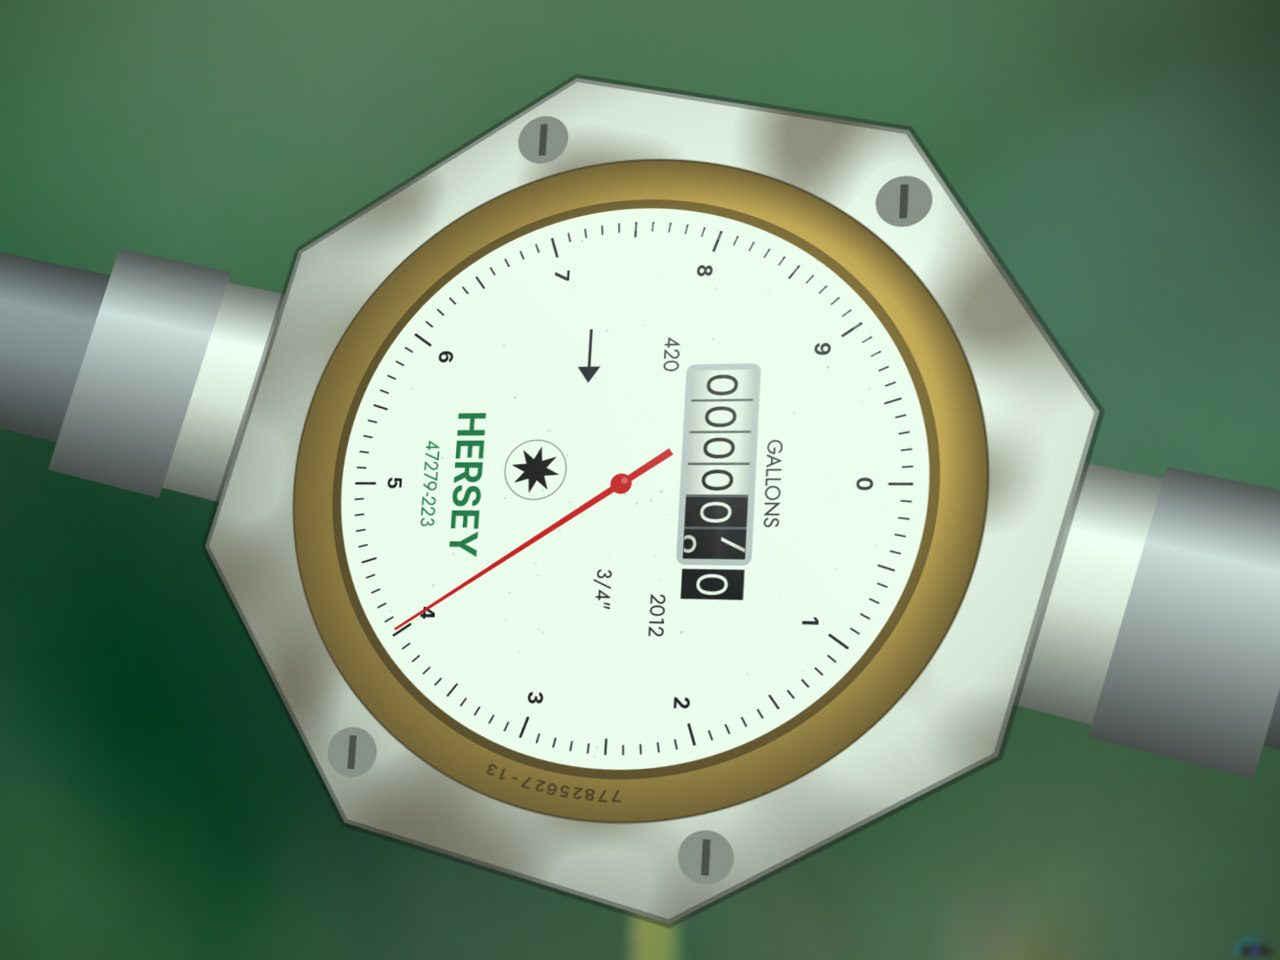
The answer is 74.0 (gal)
